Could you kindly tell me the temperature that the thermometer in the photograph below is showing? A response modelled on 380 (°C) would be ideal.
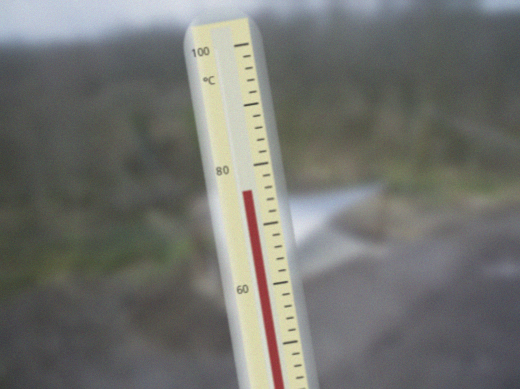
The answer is 76 (°C)
